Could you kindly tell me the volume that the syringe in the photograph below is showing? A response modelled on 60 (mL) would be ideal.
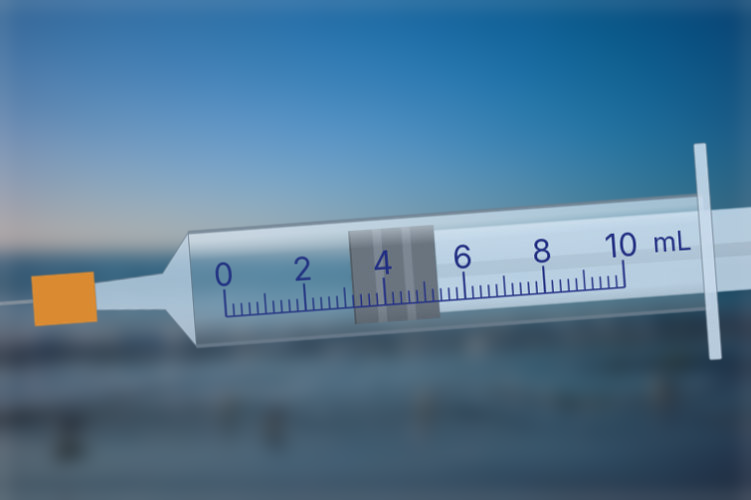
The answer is 3.2 (mL)
